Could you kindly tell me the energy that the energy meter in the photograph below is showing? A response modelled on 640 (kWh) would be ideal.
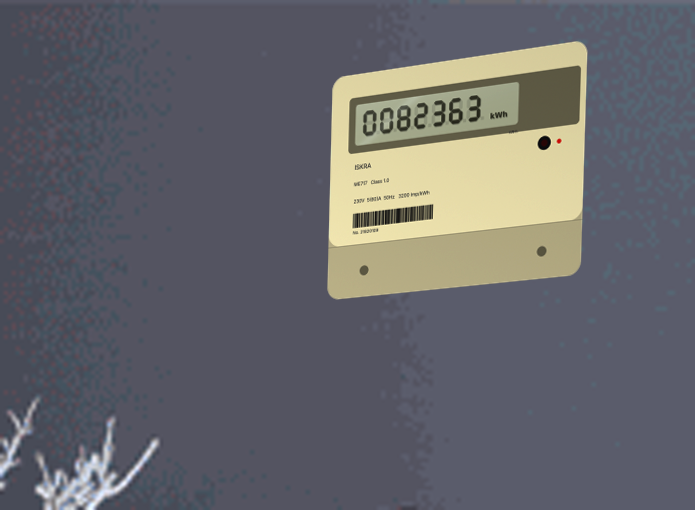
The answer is 82363 (kWh)
